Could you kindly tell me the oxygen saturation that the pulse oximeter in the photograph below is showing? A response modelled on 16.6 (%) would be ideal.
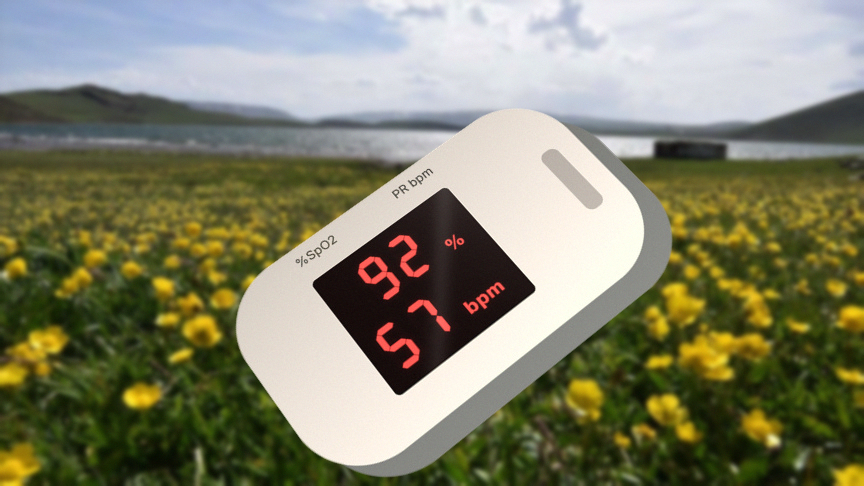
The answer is 92 (%)
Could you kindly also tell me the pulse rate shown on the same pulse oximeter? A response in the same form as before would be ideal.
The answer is 57 (bpm)
